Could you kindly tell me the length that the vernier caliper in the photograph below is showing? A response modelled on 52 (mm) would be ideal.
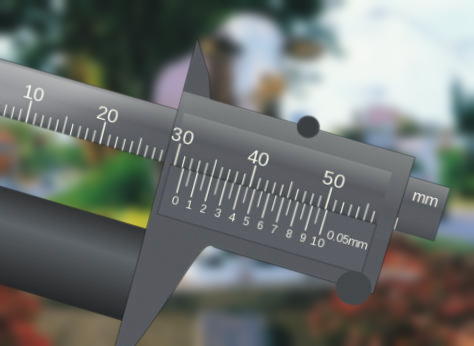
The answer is 31.2 (mm)
